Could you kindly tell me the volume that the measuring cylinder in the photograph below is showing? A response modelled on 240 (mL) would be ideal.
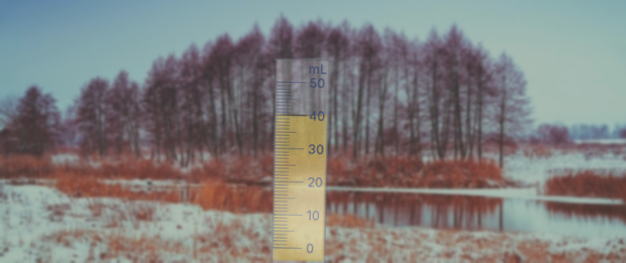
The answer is 40 (mL)
